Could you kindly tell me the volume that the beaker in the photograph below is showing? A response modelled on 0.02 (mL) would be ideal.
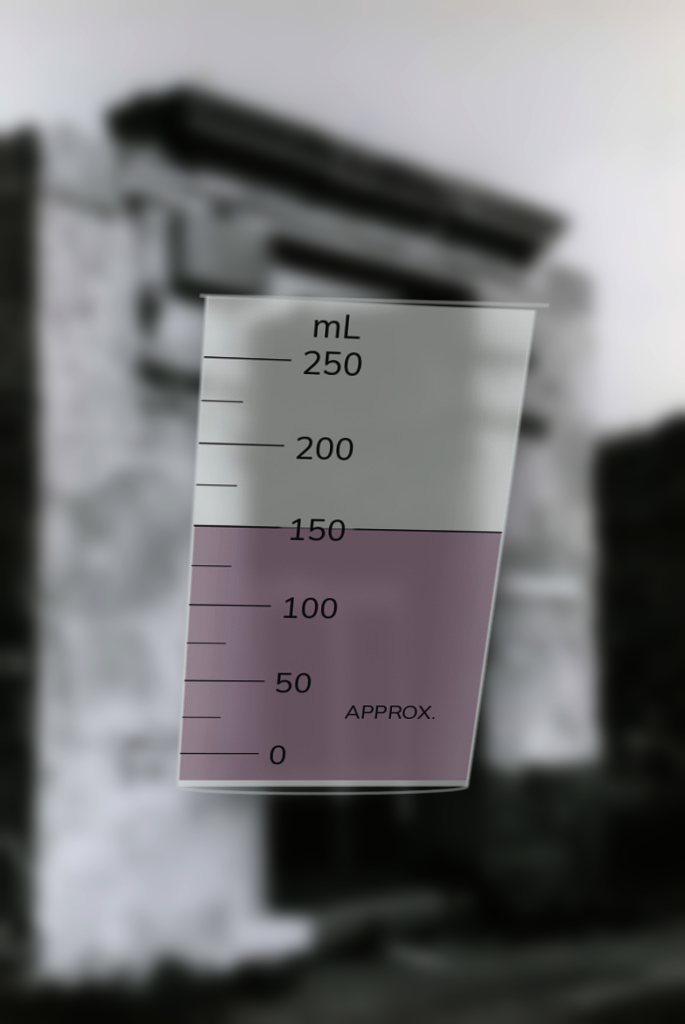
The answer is 150 (mL)
